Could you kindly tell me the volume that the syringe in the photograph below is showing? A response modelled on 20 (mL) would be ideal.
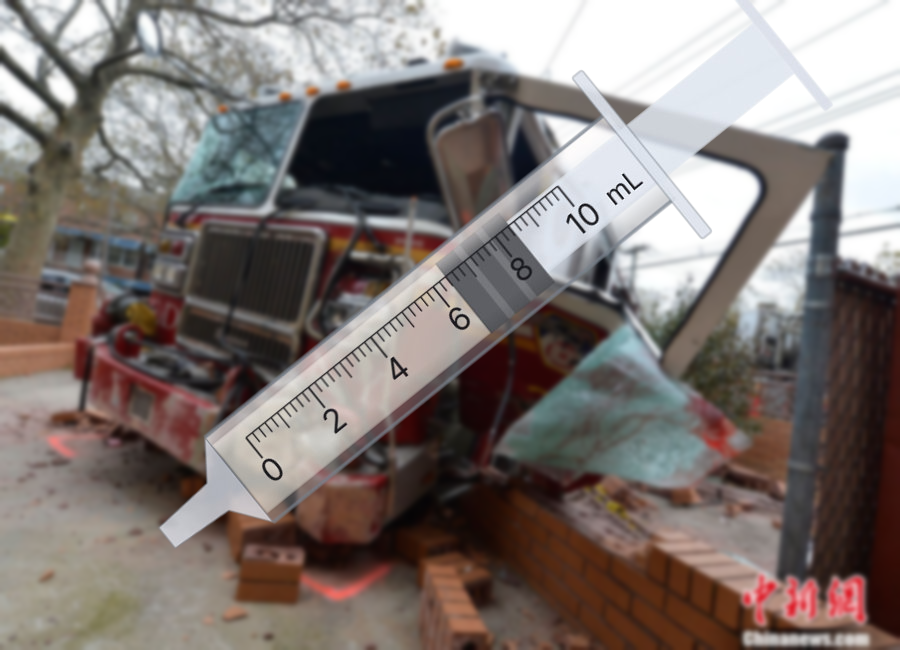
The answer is 6.4 (mL)
